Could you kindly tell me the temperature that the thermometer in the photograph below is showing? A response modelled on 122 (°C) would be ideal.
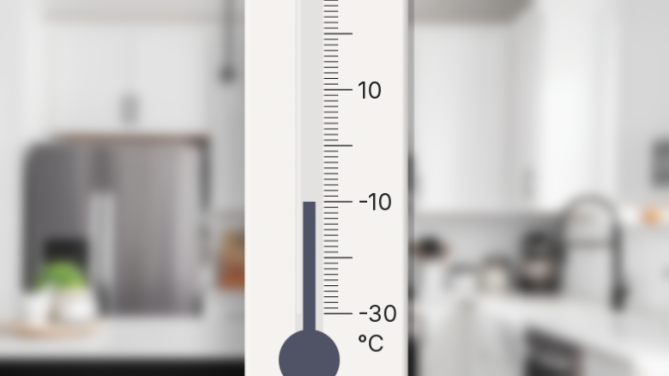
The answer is -10 (°C)
